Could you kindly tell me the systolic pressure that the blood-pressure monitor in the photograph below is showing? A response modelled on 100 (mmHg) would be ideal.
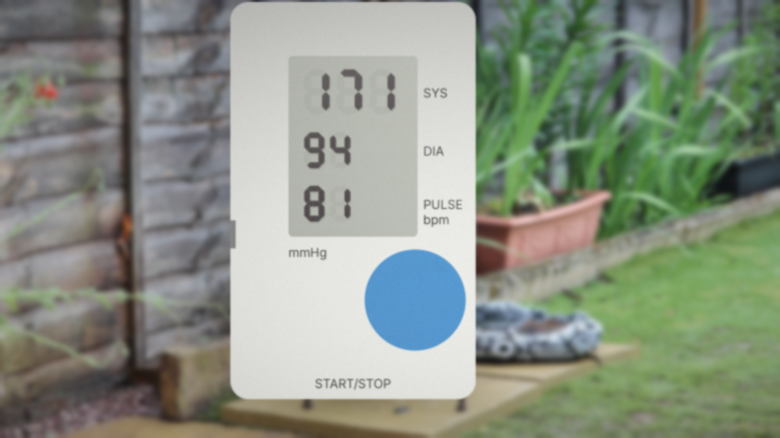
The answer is 171 (mmHg)
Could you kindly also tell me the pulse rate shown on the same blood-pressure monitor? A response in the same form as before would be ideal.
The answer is 81 (bpm)
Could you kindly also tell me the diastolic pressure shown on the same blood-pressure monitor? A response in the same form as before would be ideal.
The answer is 94 (mmHg)
